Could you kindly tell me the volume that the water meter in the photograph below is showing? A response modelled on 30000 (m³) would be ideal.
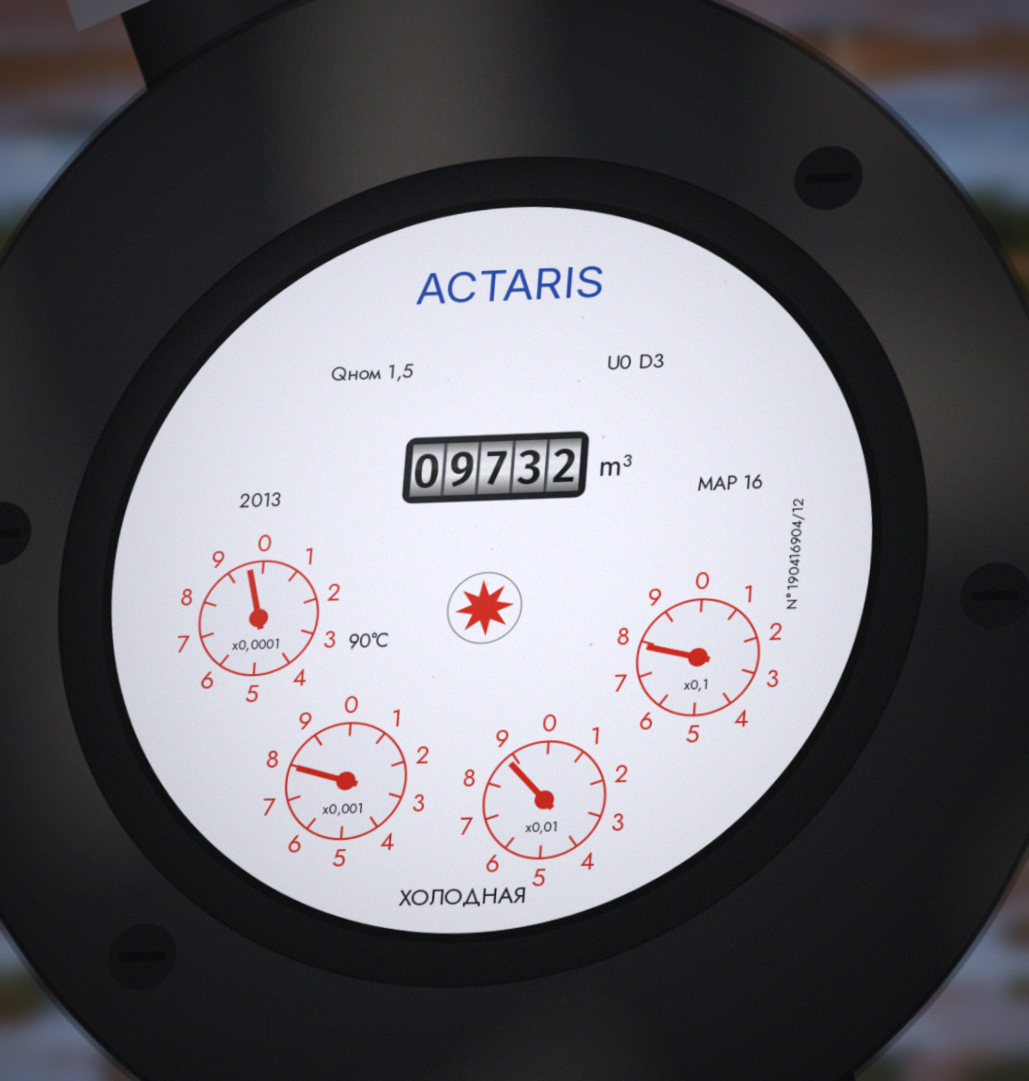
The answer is 9732.7879 (m³)
